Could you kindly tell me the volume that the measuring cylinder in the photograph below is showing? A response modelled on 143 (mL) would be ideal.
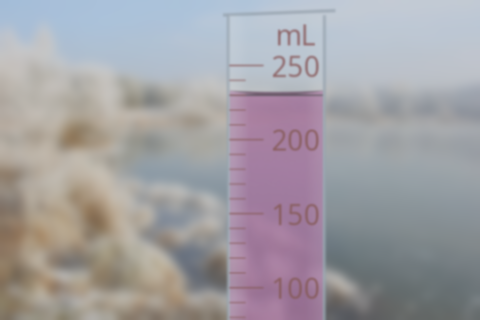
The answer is 230 (mL)
